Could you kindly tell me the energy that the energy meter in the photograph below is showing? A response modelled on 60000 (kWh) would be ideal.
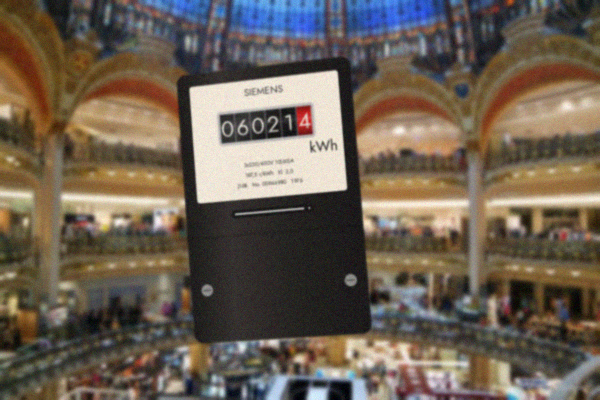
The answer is 6021.4 (kWh)
